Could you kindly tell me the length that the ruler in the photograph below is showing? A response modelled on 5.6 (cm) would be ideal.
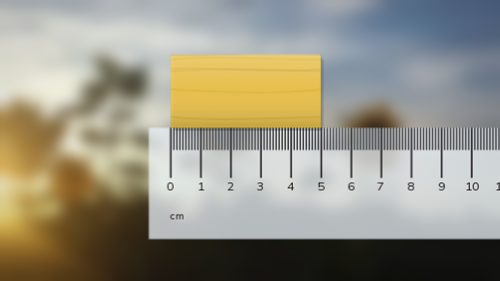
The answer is 5 (cm)
